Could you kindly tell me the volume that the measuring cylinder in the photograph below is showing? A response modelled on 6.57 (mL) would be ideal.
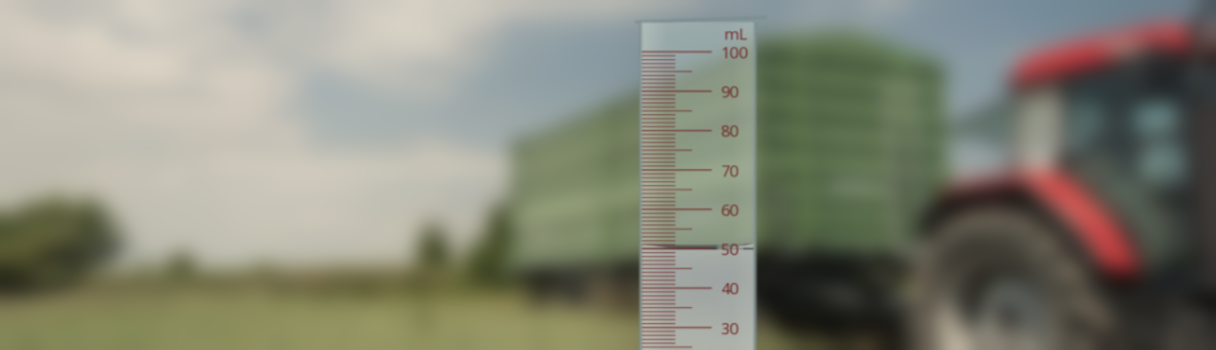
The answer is 50 (mL)
